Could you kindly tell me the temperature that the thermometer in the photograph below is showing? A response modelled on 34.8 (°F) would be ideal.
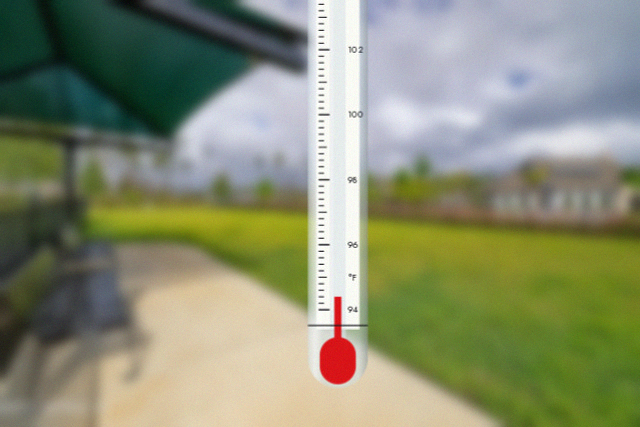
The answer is 94.4 (°F)
